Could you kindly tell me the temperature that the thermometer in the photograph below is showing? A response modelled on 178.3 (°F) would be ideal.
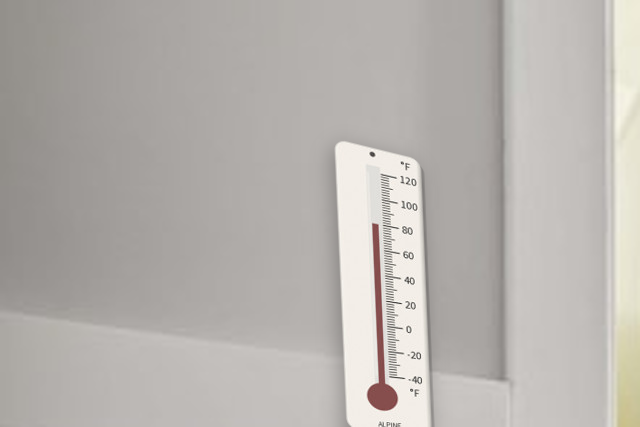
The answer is 80 (°F)
